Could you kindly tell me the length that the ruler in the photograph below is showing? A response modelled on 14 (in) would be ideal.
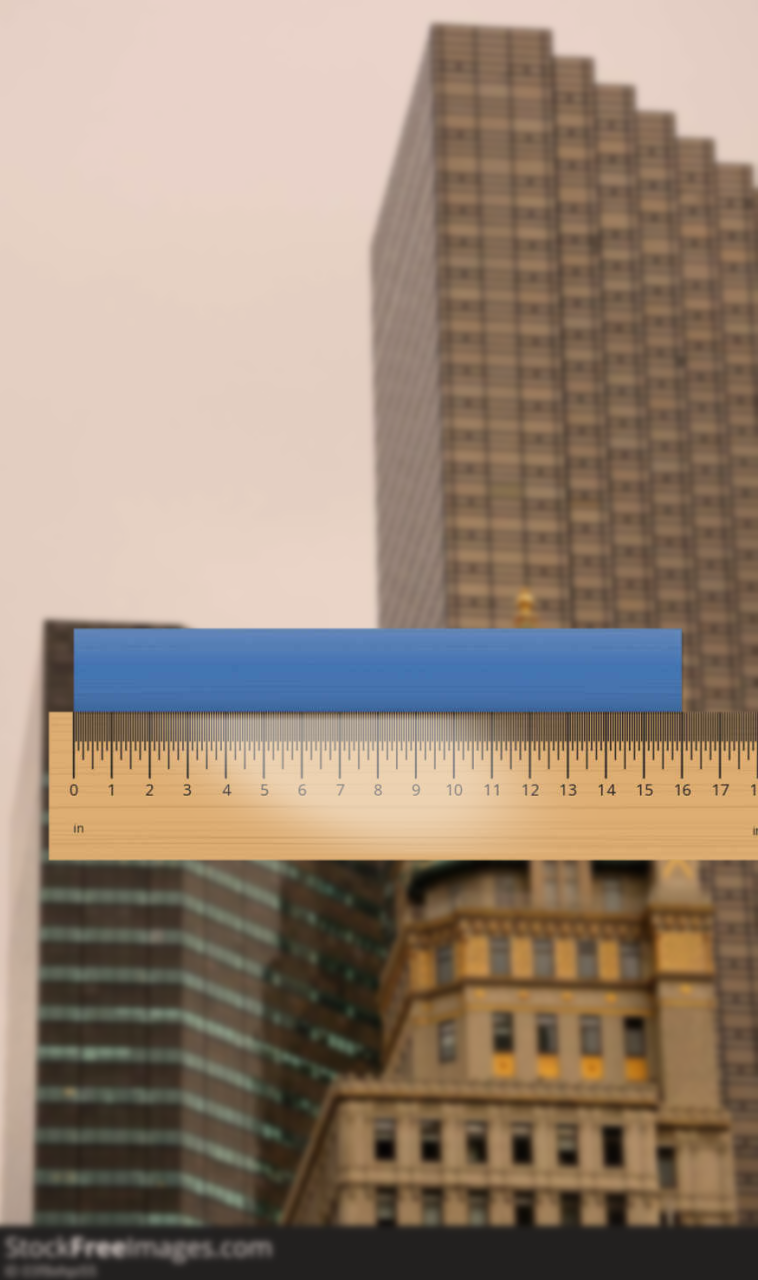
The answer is 16 (in)
